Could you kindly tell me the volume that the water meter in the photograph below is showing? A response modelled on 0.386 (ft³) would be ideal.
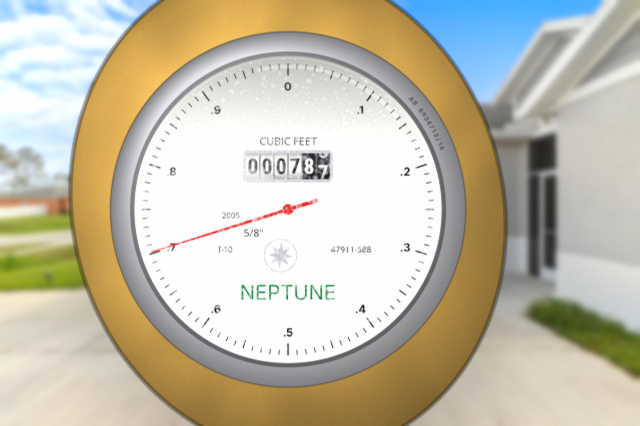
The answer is 786.70 (ft³)
